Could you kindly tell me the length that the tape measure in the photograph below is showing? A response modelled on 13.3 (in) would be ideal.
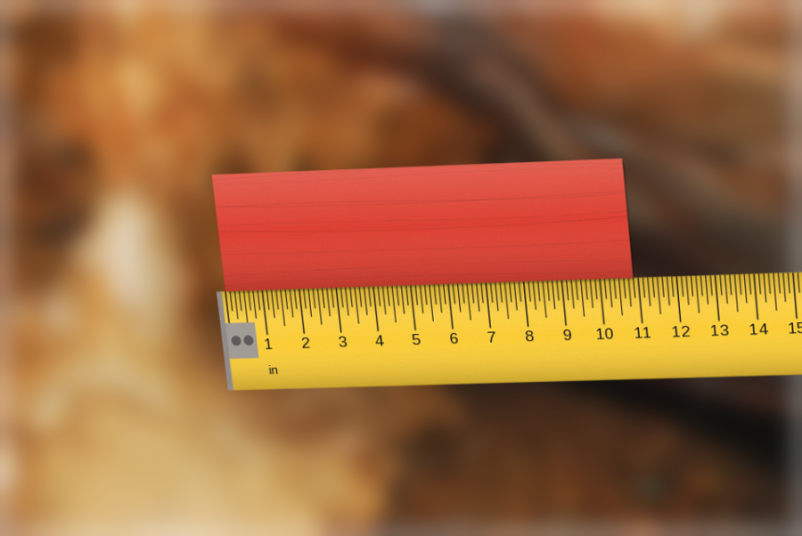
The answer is 10.875 (in)
